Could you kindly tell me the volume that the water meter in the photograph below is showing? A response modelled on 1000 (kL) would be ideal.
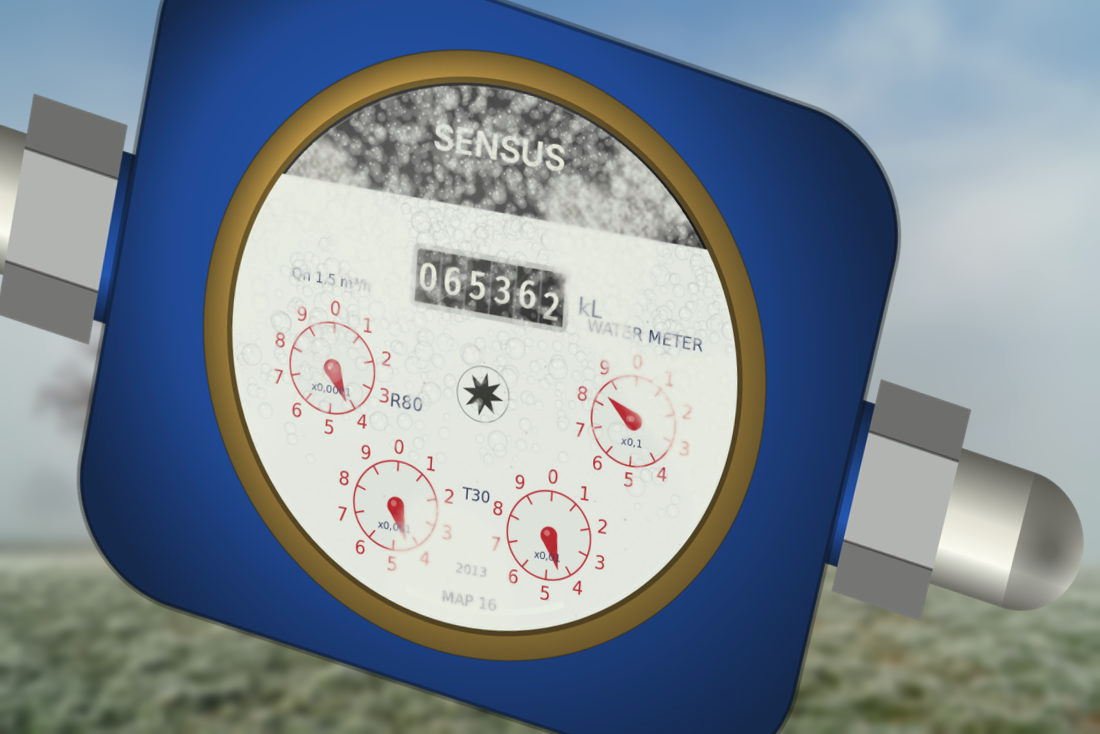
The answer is 65361.8444 (kL)
